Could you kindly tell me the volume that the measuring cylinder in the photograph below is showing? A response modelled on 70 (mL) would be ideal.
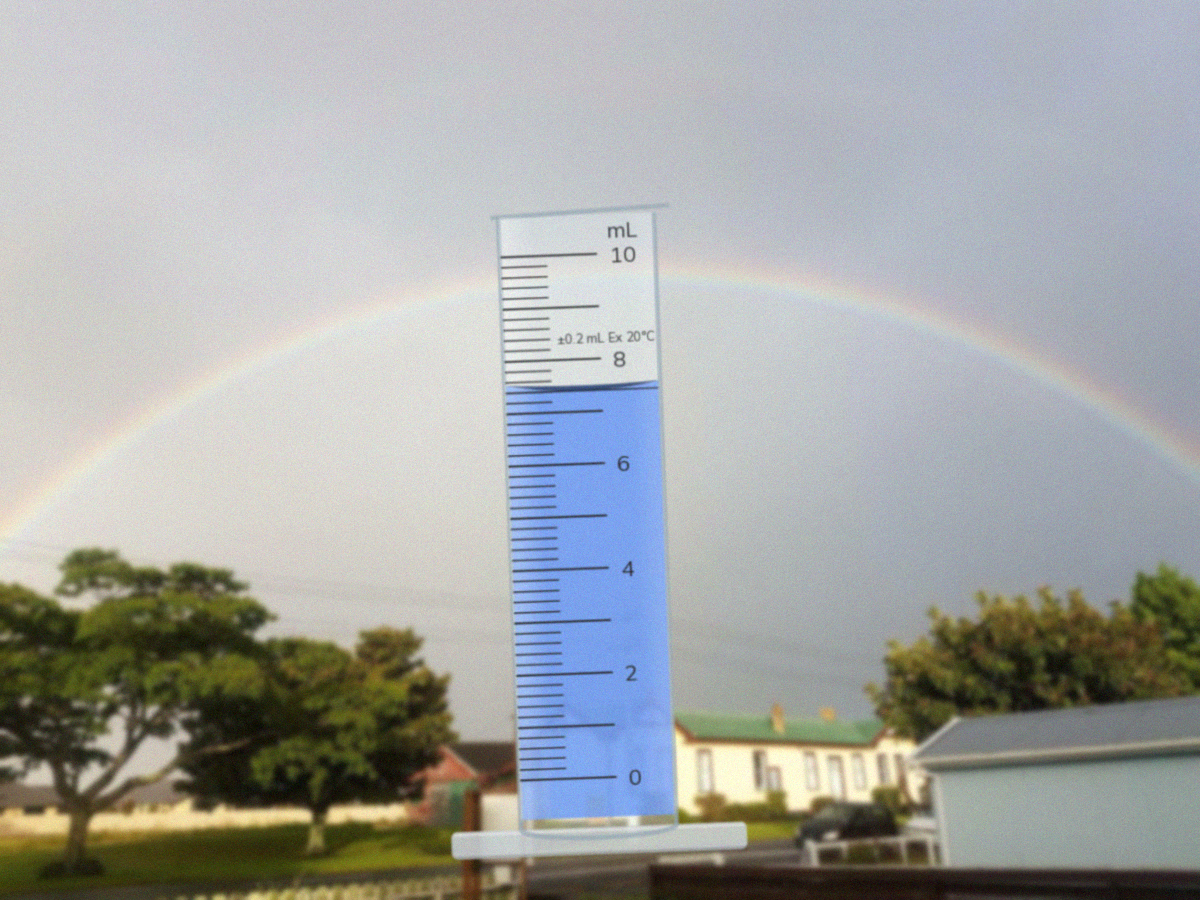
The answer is 7.4 (mL)
